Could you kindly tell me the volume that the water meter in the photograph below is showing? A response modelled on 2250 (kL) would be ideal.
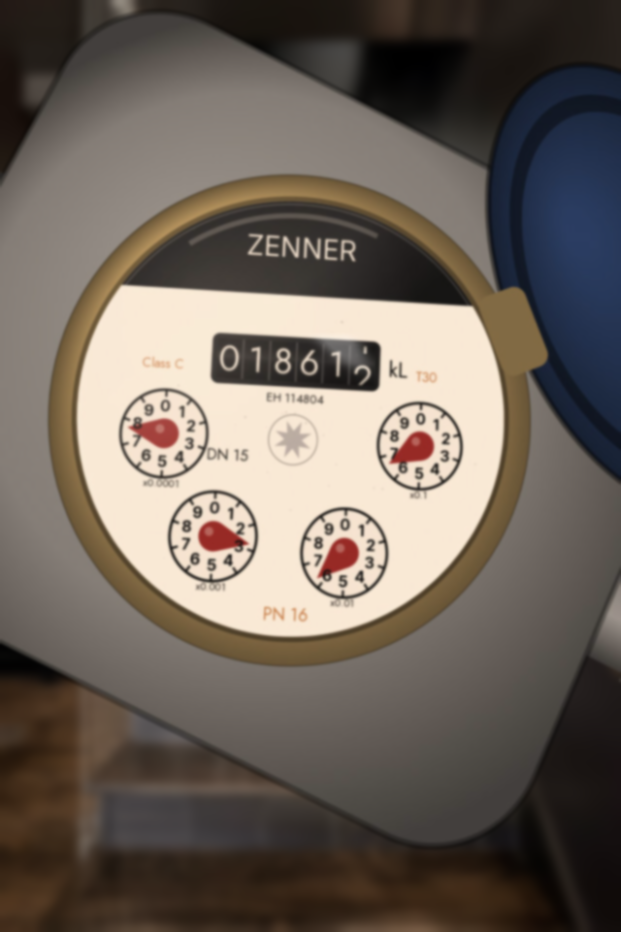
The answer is 18611.6627 (kL)
